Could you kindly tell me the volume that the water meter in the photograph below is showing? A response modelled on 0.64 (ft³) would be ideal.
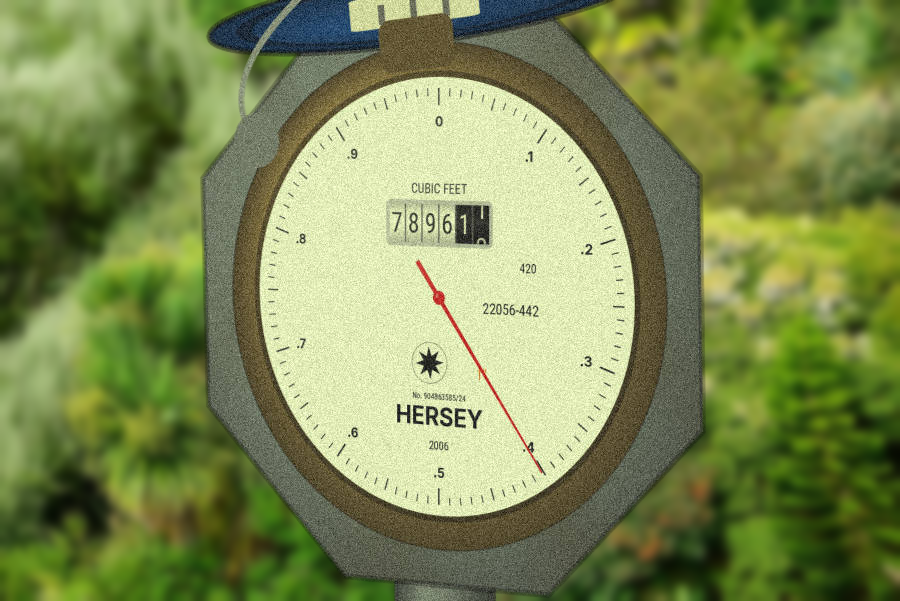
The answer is 789611.40 (ft³)
